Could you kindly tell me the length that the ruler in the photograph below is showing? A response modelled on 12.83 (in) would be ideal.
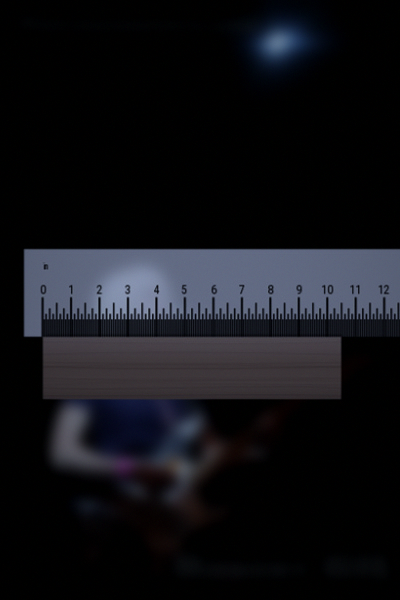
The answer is 10.5 (in)
